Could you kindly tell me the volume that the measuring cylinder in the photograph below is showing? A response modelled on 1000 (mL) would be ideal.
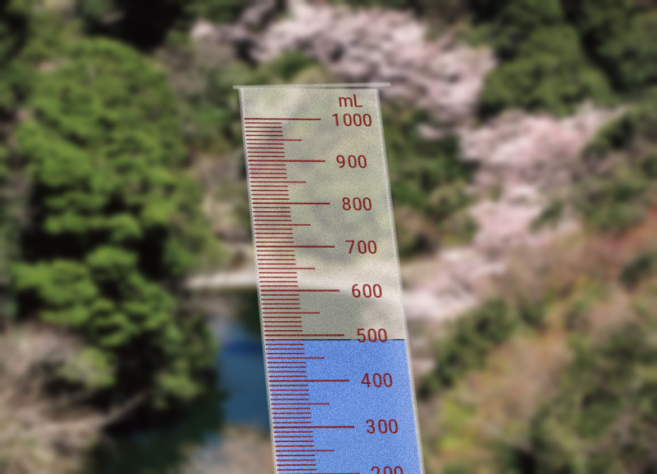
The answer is 490 (mL)
